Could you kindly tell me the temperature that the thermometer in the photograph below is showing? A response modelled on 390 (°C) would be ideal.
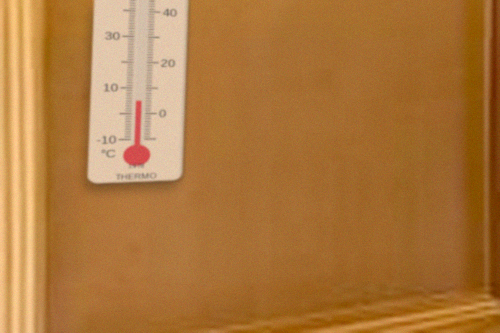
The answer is 5 (°C)
